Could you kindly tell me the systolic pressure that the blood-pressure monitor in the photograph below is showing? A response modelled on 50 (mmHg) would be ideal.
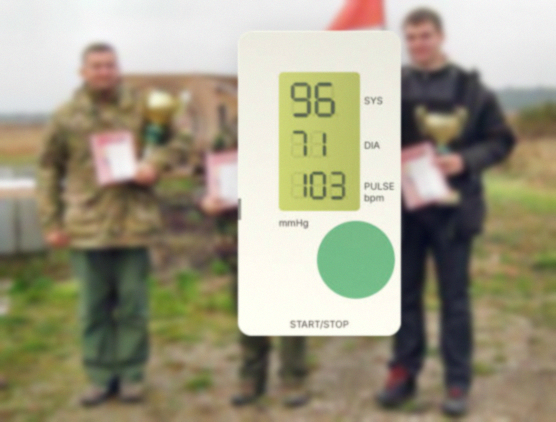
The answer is 96 (mmHg)
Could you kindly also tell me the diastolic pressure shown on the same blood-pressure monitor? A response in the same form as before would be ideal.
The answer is 71 (mmHg)
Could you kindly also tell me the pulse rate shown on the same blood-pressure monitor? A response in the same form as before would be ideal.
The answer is 103 (bpm)
